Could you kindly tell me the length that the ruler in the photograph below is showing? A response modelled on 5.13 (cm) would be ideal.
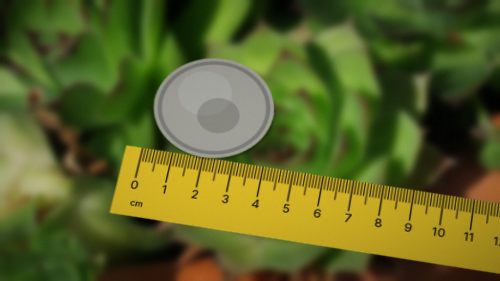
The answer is 4 (cm)
